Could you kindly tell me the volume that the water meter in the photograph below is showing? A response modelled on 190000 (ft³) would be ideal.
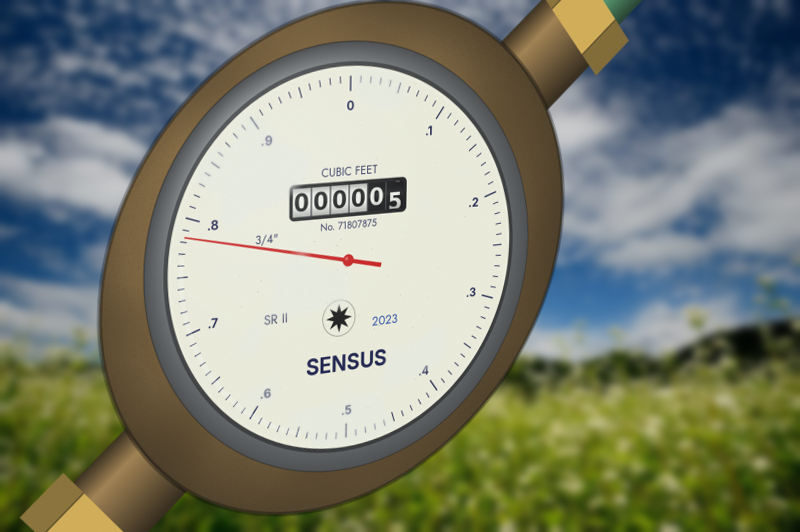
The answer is 4.78 (ft³)
